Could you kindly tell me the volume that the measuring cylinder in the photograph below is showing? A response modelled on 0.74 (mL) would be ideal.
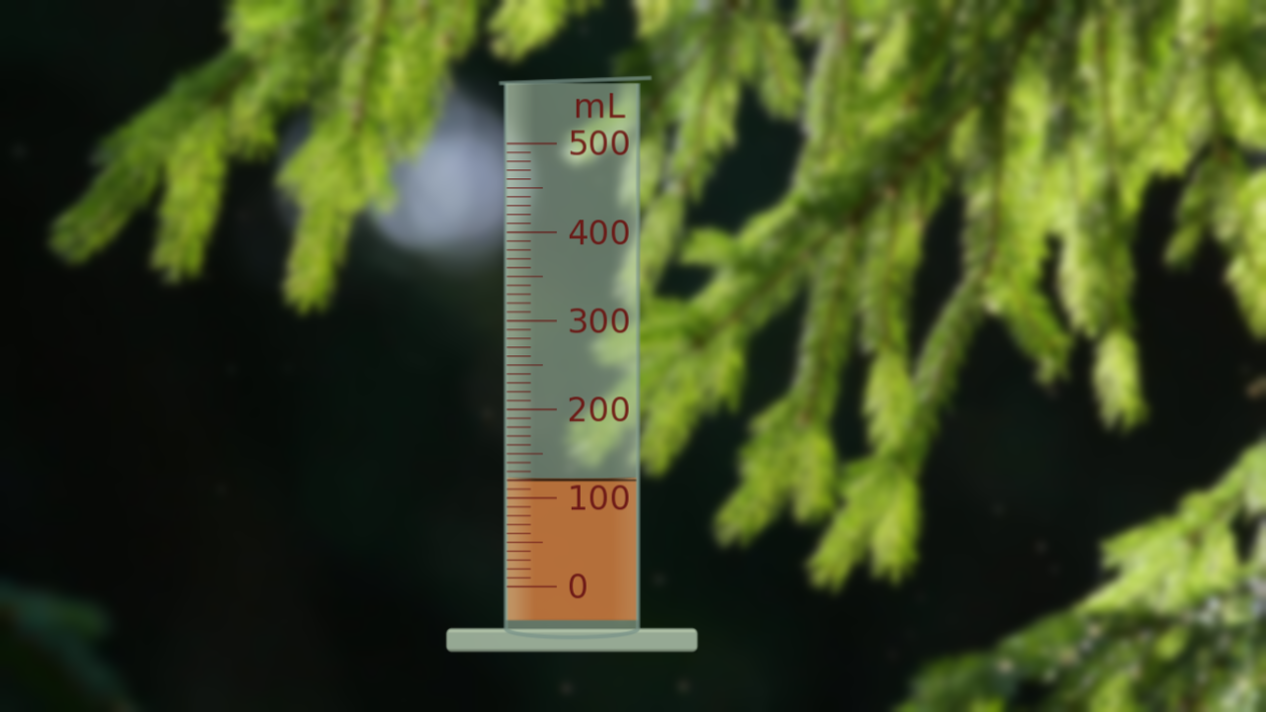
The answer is 120 (mL)
